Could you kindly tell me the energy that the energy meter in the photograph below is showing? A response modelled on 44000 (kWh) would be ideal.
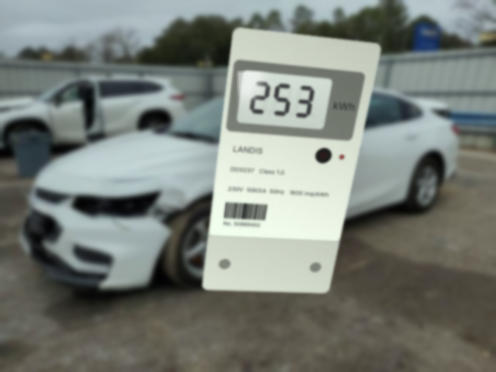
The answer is 253 (kWh)
